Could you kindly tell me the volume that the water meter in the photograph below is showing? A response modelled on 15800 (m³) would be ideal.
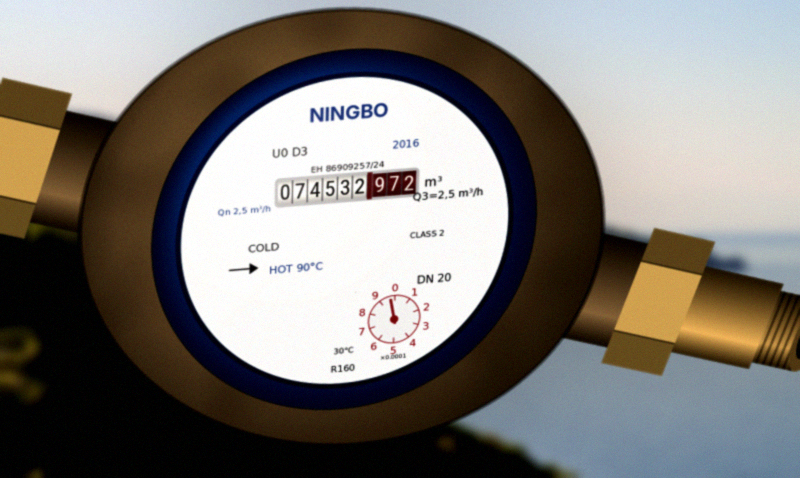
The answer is 74532.9719 (m³)
